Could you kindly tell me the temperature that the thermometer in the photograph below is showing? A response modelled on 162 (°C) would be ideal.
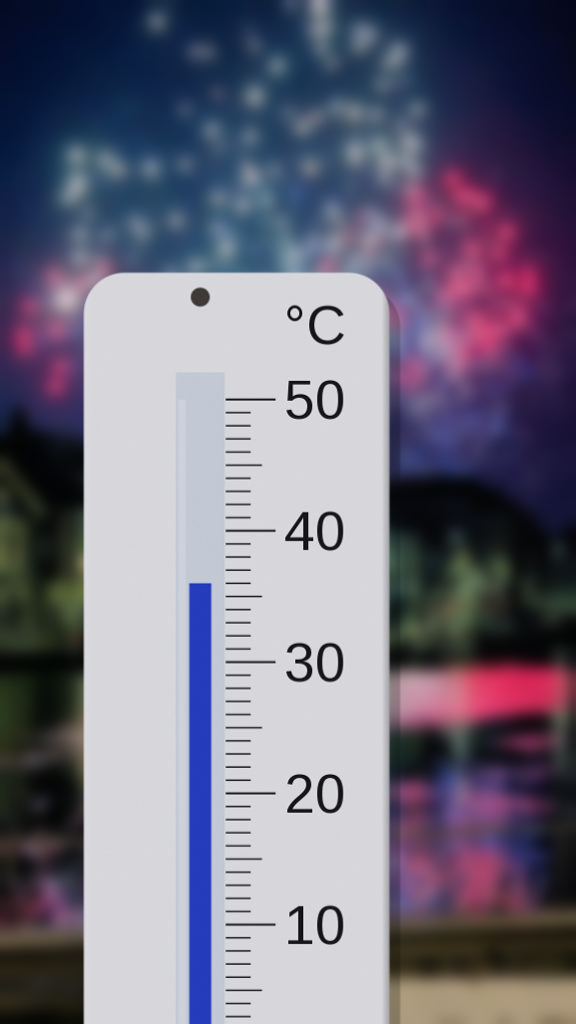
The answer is 36 (°C)
